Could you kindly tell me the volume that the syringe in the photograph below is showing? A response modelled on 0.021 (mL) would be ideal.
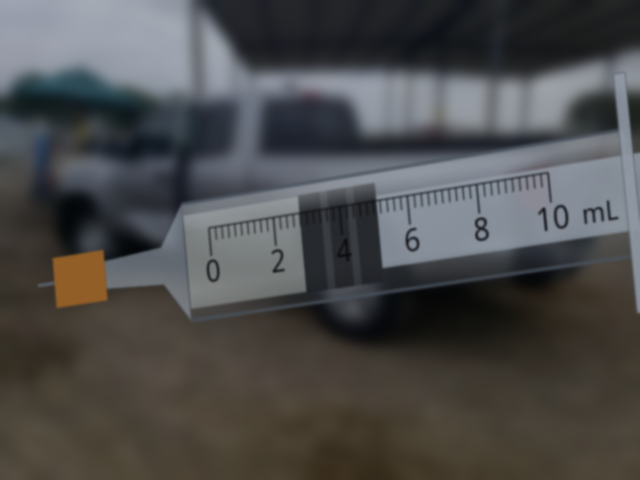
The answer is 2.8 (mL)
